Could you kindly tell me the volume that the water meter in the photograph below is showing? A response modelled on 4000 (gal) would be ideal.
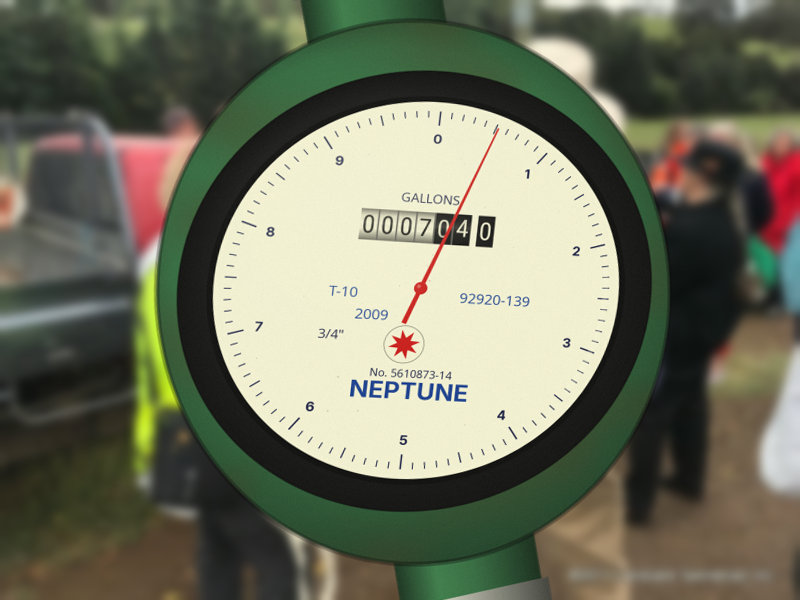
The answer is 7040.5 (gal)
